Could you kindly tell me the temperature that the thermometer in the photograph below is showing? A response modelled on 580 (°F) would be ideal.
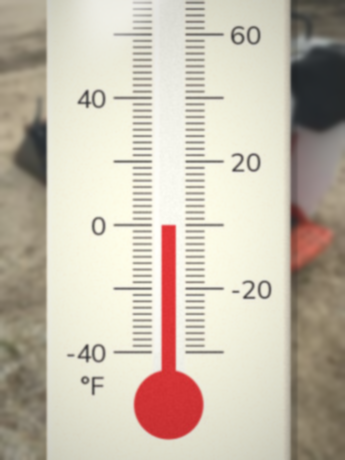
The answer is 0 (°F)
